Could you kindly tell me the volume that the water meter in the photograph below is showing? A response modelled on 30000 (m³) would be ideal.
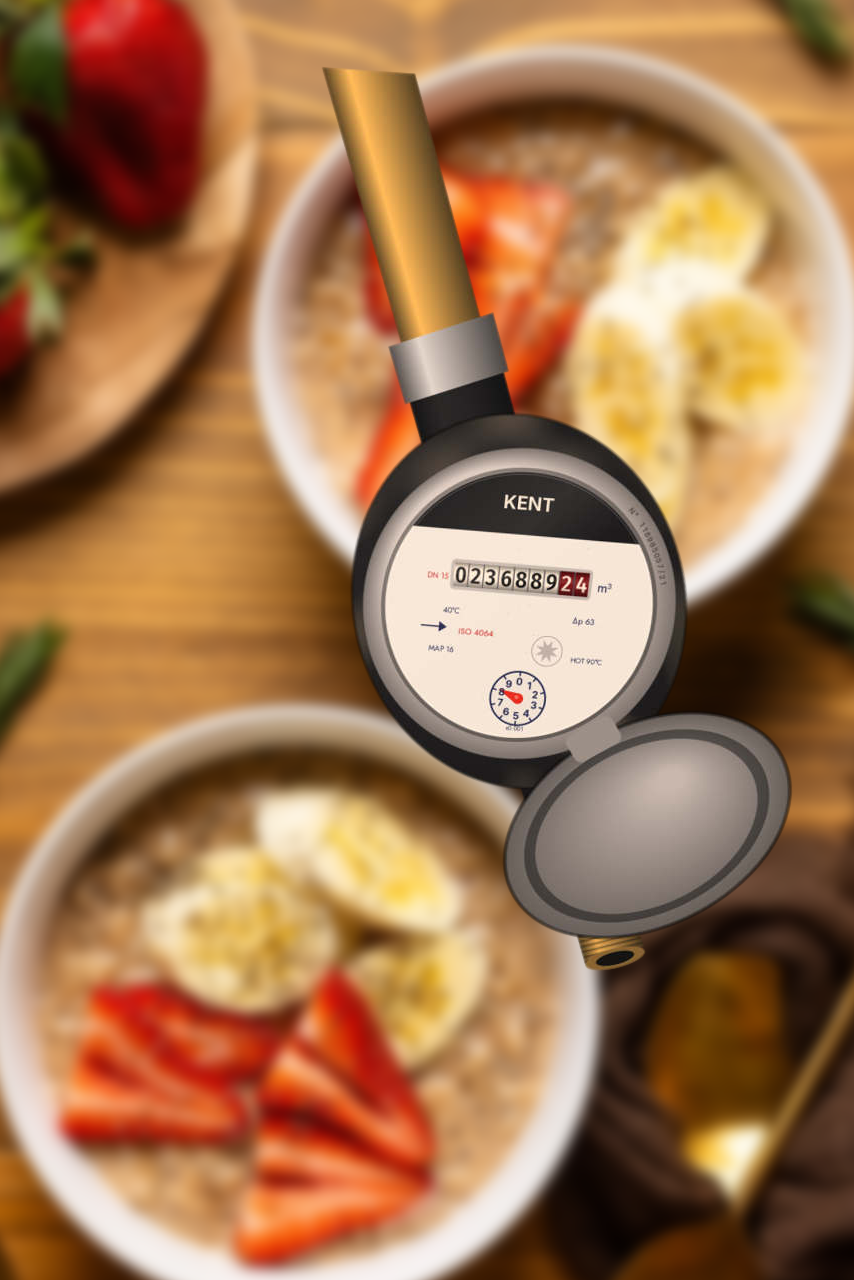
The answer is 236889.248 (m³)
